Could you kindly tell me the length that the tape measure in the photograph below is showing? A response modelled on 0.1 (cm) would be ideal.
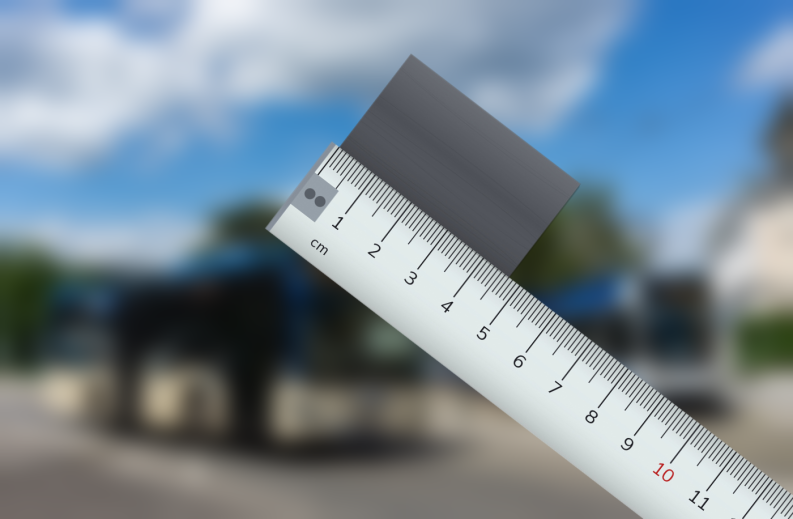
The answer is 4.7 (cm)
